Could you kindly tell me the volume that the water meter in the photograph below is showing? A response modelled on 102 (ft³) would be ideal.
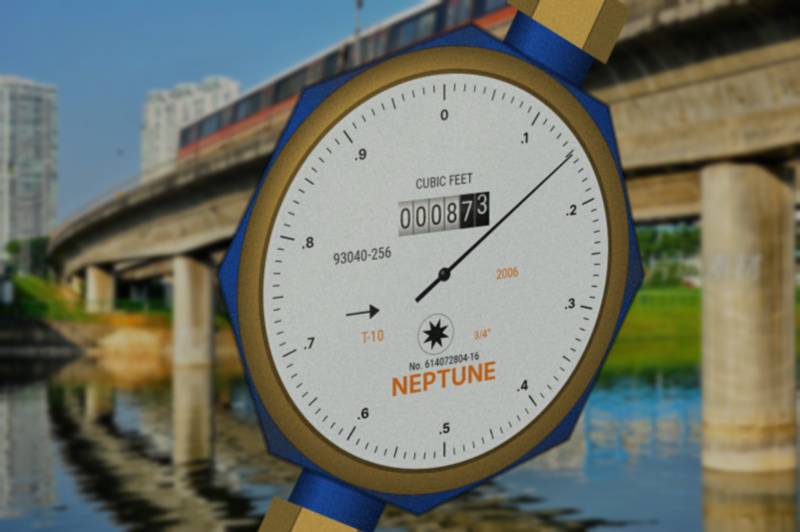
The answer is 873.15 (ft³)
